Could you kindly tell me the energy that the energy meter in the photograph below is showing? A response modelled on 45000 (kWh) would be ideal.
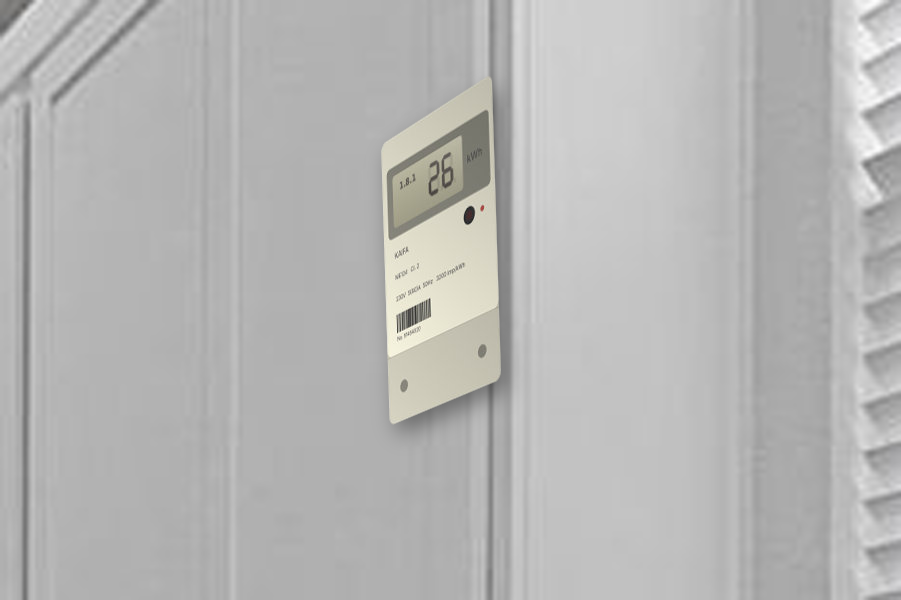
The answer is 26 (kWh)
